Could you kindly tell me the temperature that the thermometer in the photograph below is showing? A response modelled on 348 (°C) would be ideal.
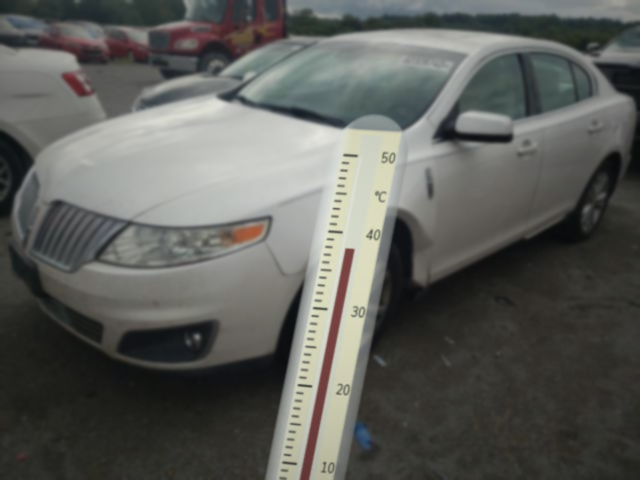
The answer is 38 (°C)
